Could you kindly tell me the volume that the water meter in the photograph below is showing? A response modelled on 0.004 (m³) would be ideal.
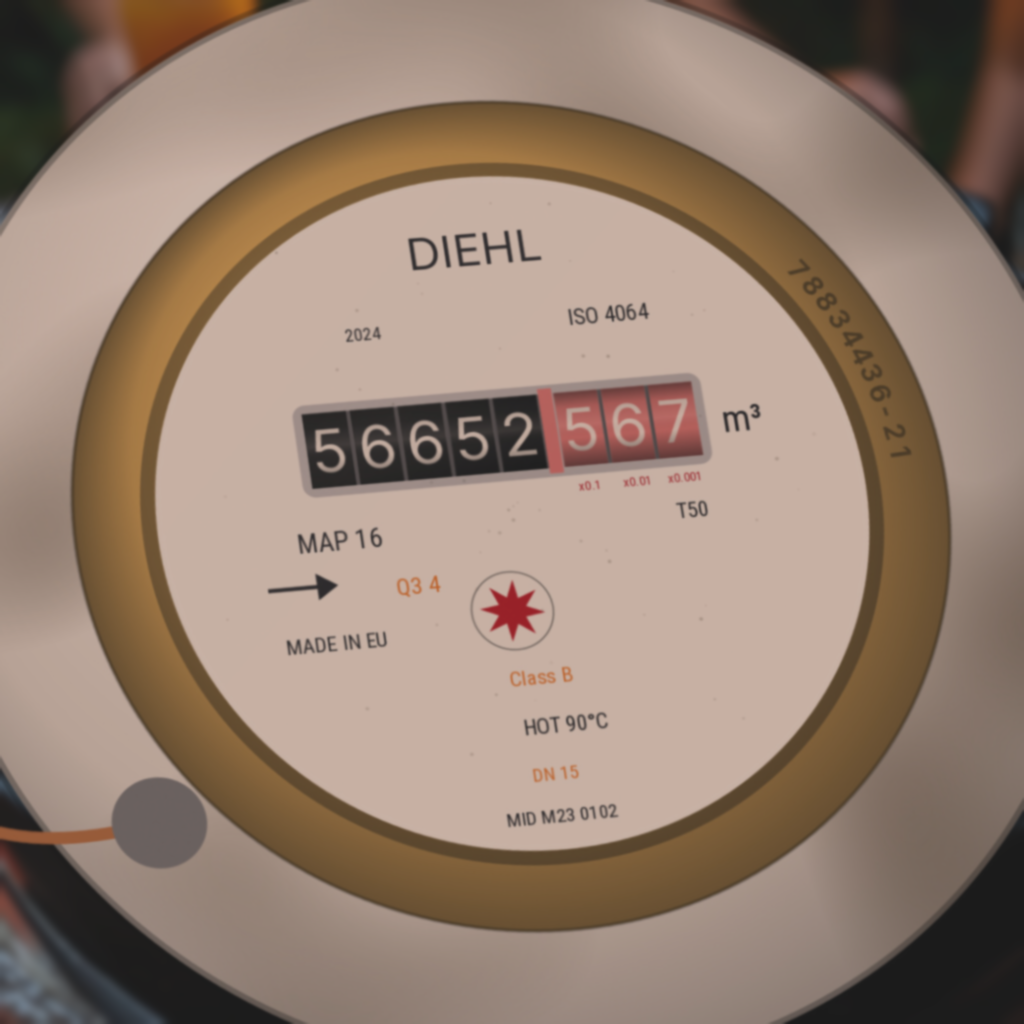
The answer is 56652.567 (m³)
